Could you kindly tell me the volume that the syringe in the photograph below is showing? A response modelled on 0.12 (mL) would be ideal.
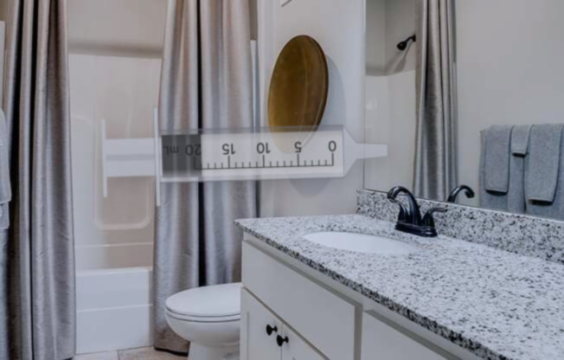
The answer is 19 (mL)
